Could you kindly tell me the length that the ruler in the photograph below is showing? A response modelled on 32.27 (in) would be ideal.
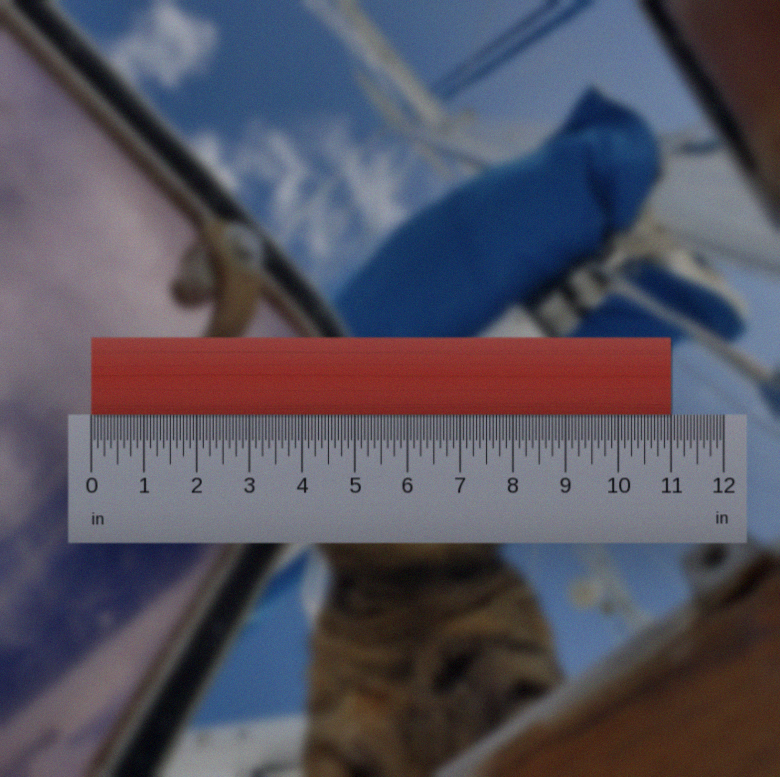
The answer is 11 (in)
